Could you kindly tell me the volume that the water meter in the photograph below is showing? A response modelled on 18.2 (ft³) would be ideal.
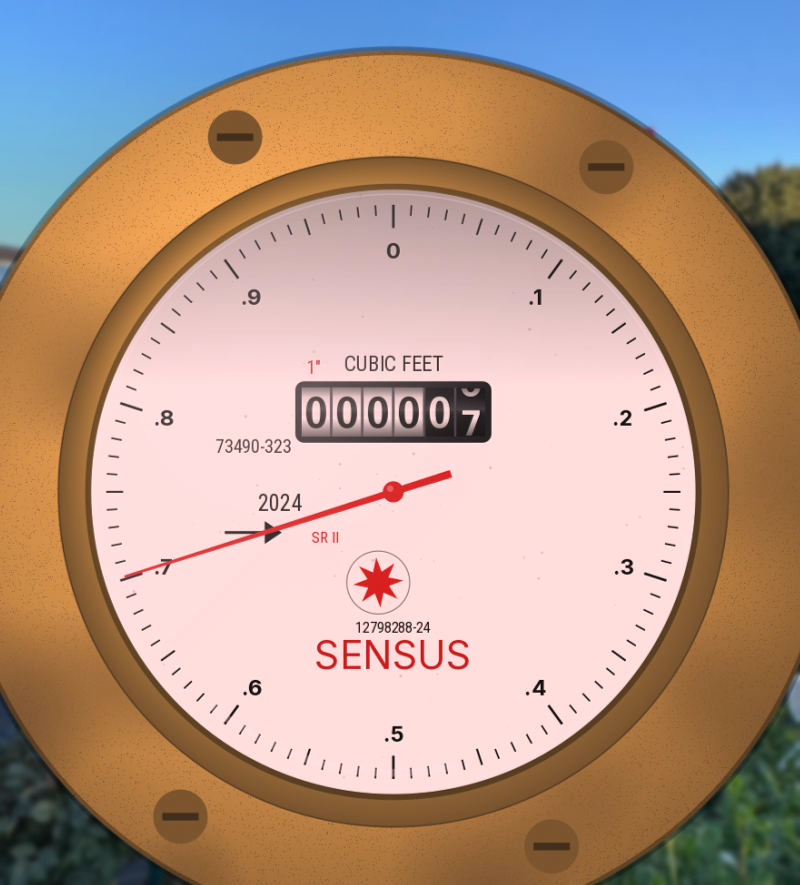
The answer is 6.70 (ft³)
